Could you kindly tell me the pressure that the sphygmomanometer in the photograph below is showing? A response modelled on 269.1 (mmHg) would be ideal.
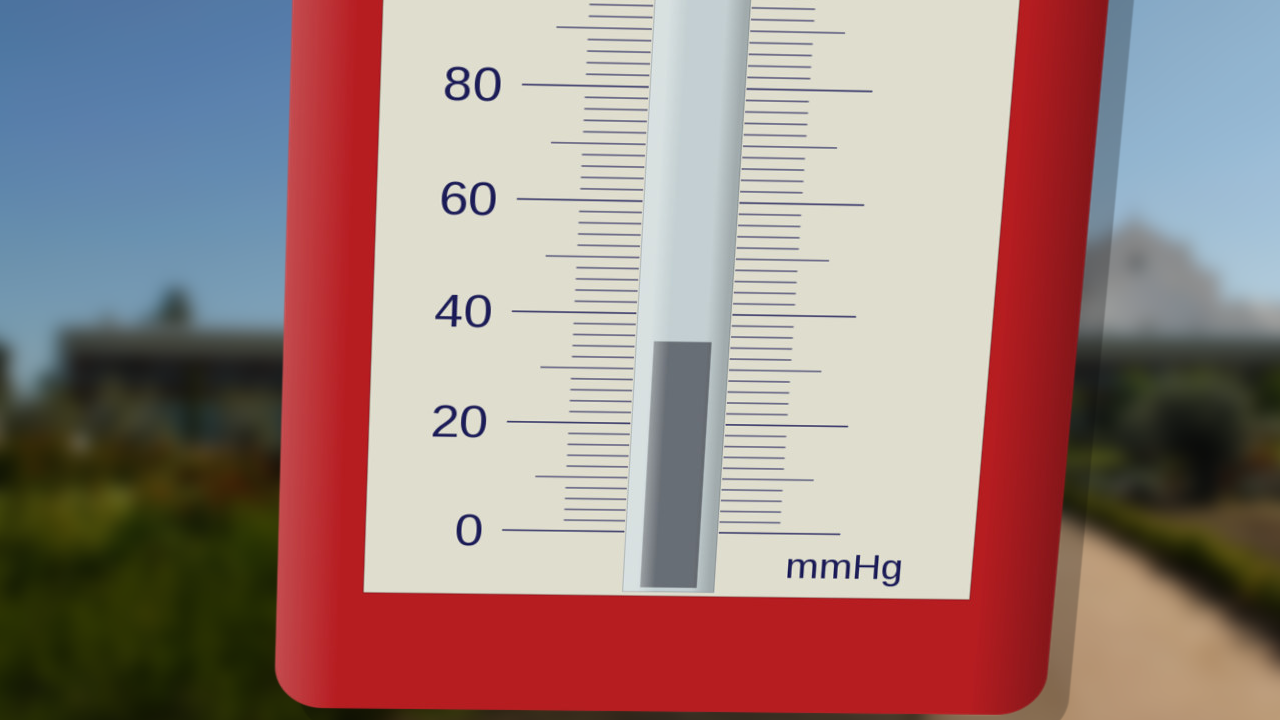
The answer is 35 (mmHg)
